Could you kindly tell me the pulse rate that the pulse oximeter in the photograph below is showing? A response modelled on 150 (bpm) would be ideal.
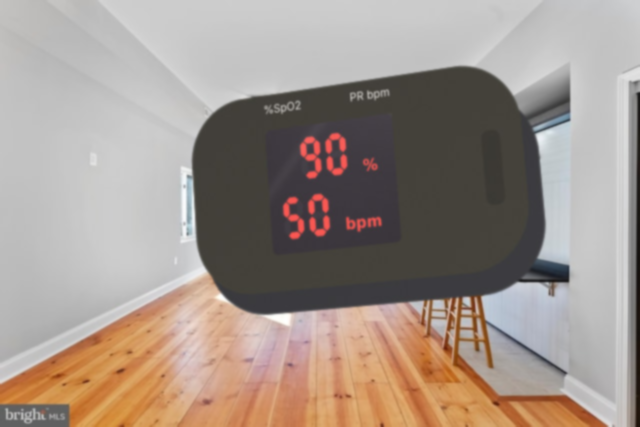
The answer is 50 (bpm)
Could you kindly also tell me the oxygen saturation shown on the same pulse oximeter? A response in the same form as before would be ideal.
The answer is 90 (%)
